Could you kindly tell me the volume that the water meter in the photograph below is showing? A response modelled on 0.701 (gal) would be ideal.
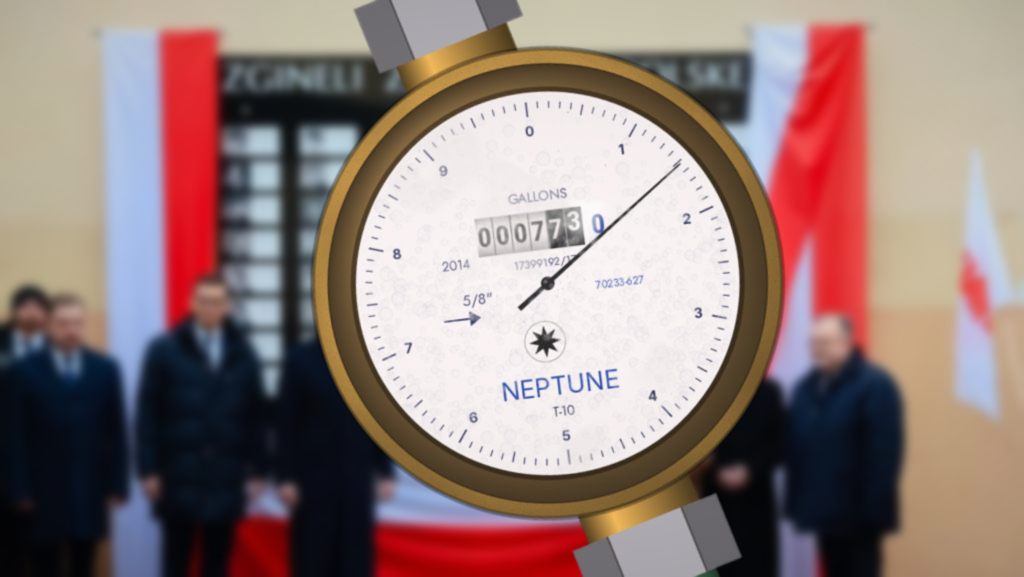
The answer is 7731.5 (gal)
